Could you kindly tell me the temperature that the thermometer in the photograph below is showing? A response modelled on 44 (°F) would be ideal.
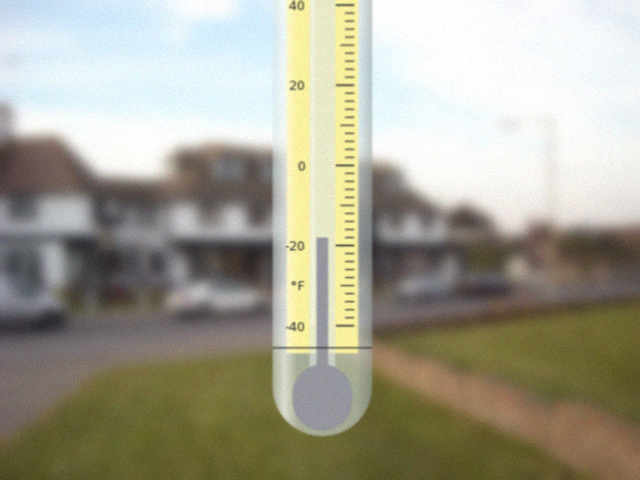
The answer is -18 (°F)
